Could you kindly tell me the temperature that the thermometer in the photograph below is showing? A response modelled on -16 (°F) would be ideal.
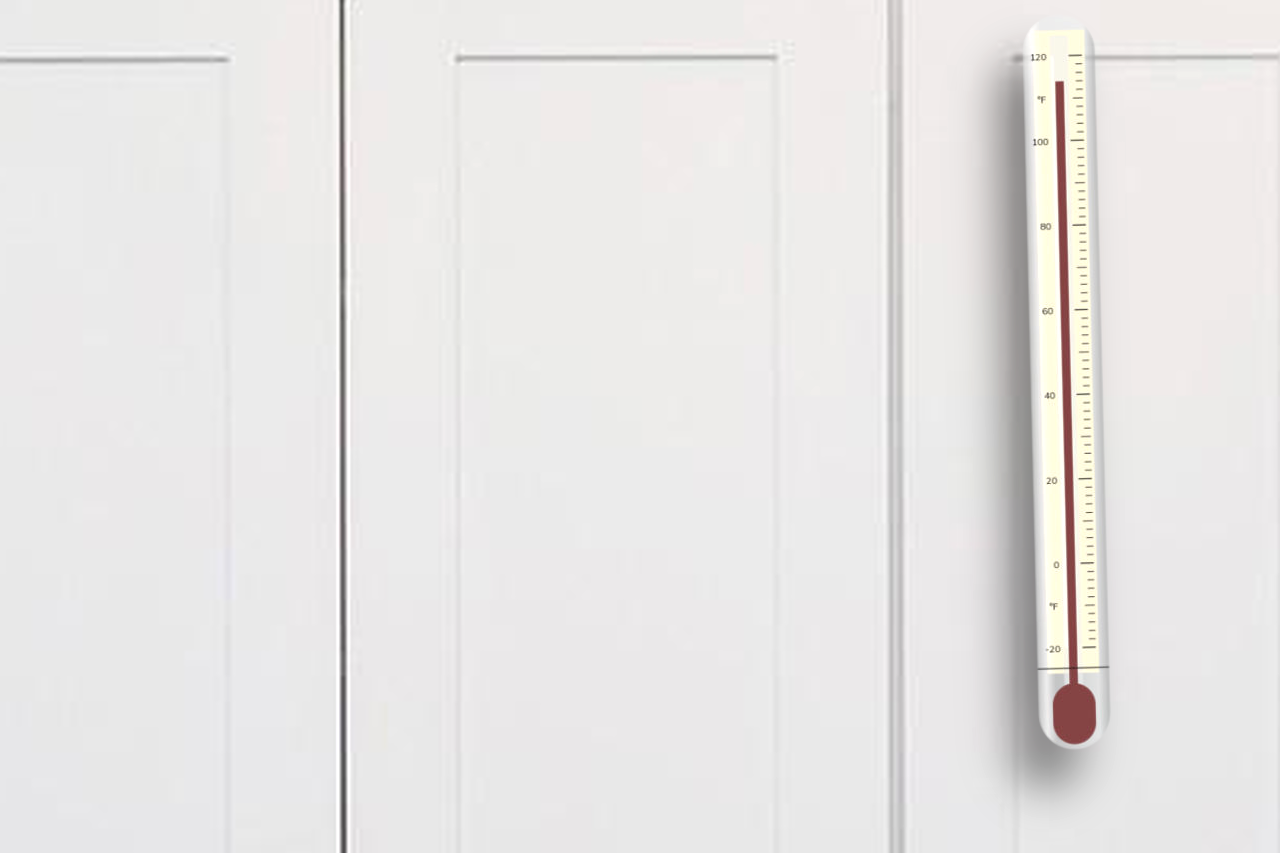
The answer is 114 (°F)
